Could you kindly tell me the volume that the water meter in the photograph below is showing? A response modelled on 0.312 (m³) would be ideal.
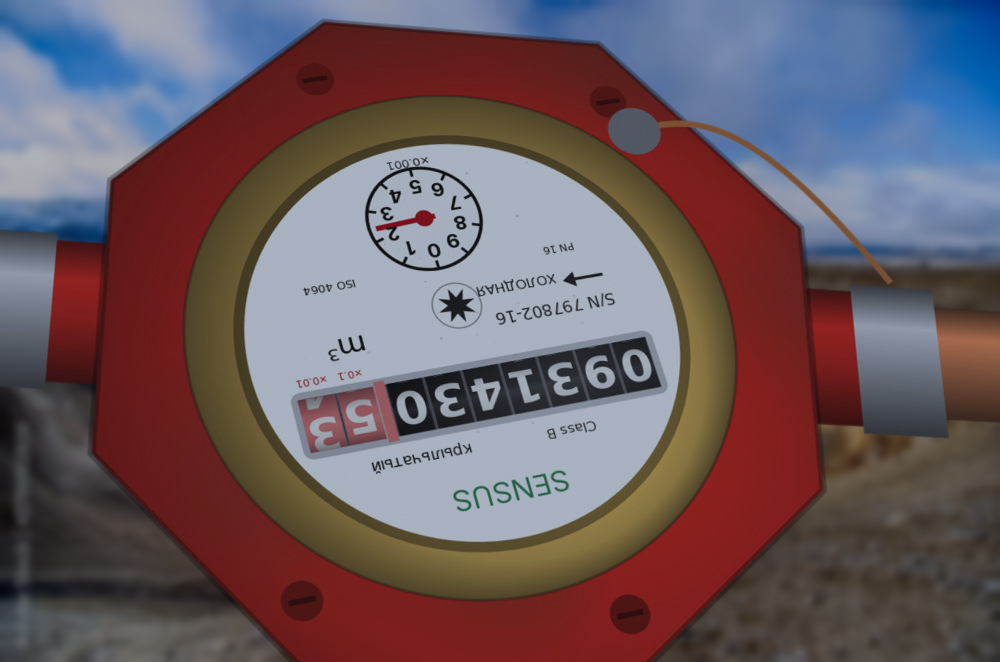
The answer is 931430.532 (m³)
